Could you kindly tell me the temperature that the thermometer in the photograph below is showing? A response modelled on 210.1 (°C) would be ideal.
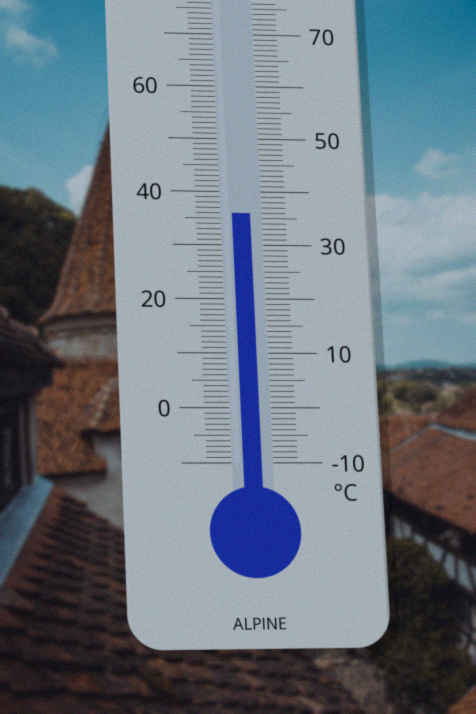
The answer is 36 (°C)
